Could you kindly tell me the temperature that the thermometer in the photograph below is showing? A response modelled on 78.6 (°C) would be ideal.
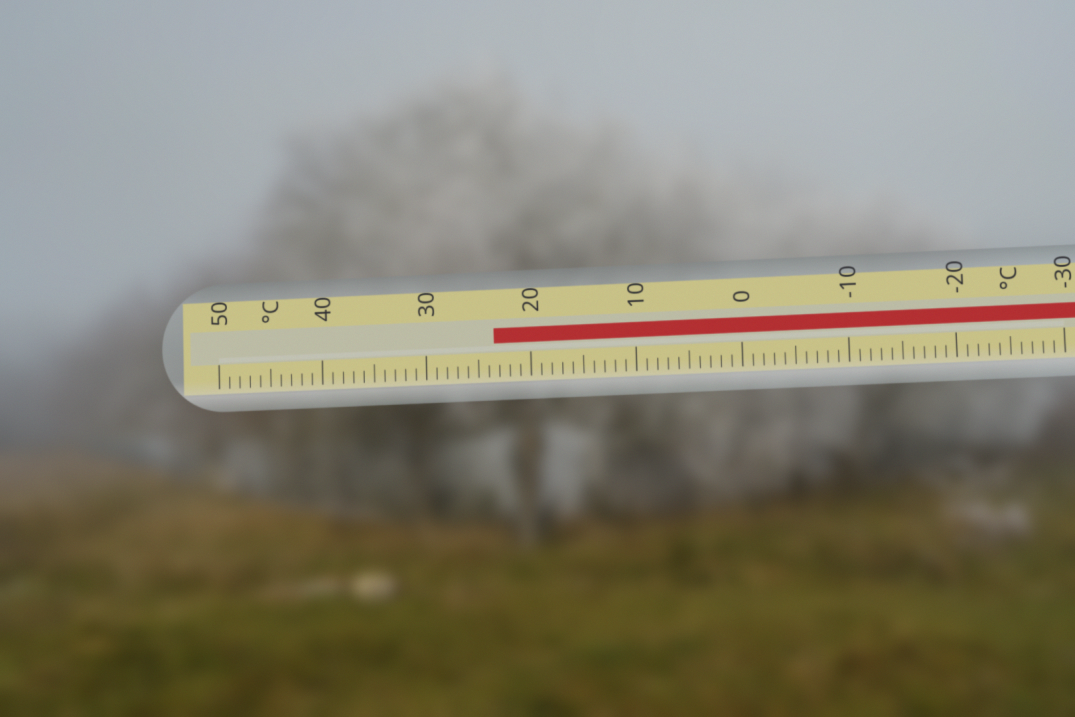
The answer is 23.5 (°C)
